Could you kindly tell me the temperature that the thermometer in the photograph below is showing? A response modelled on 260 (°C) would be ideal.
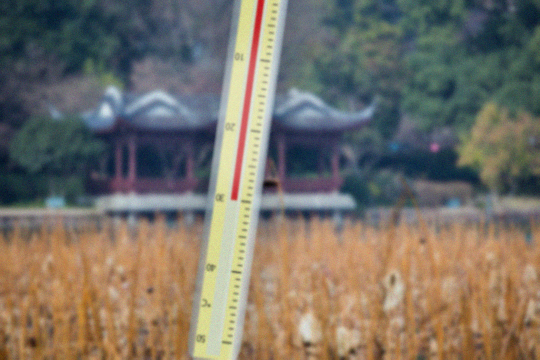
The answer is 30 (°C)
